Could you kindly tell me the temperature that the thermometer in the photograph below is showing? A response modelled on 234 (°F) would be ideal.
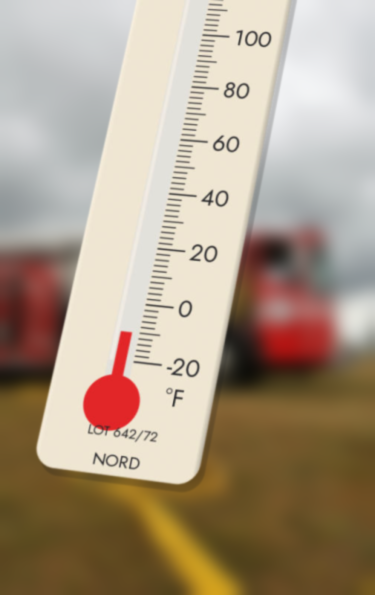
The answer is -10 (°F)
